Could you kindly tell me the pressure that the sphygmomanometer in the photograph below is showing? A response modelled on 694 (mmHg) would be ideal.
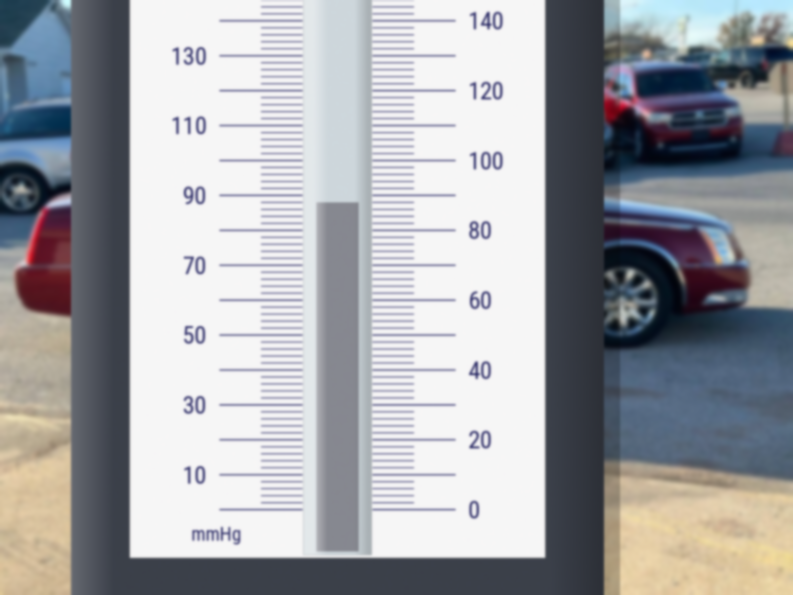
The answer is 88 (mmHg)
